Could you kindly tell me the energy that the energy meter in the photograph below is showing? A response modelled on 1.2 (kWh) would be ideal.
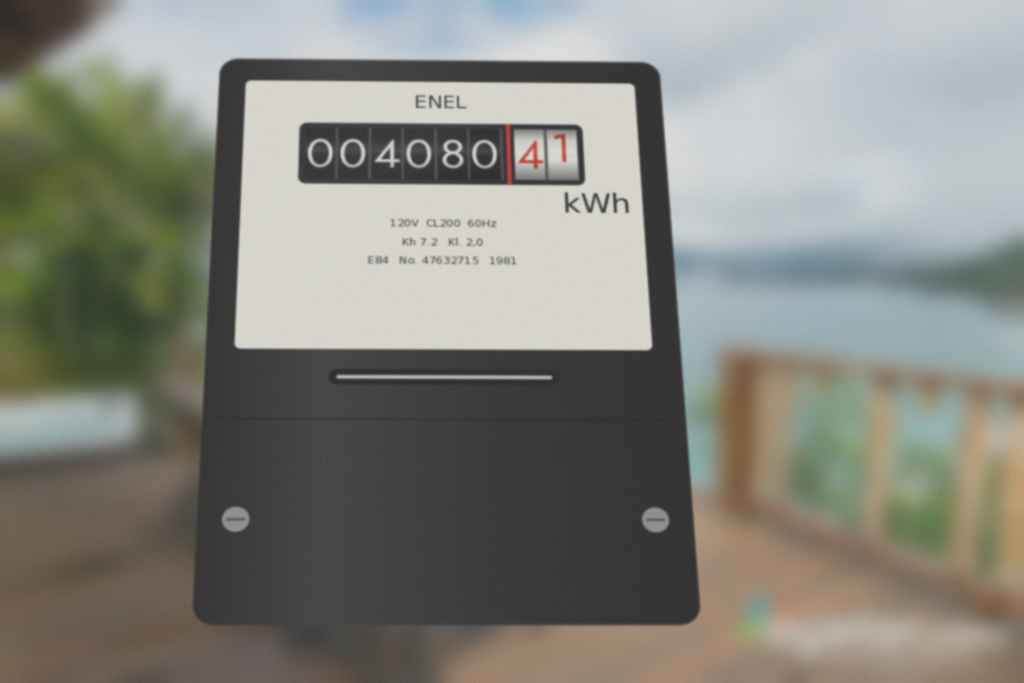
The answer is 4080.41 (kWh)
